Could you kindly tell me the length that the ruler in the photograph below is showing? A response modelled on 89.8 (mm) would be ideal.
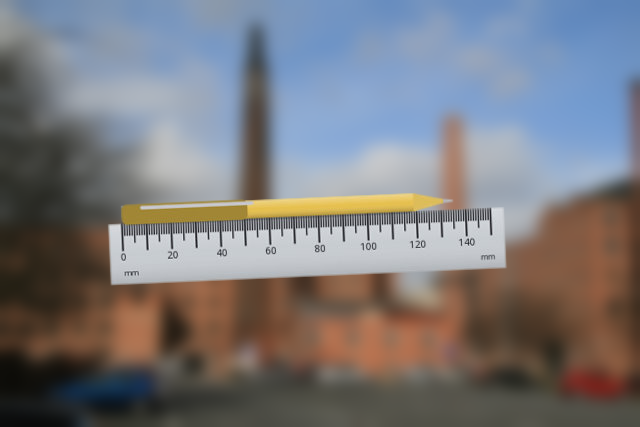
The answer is 135 (mm)
